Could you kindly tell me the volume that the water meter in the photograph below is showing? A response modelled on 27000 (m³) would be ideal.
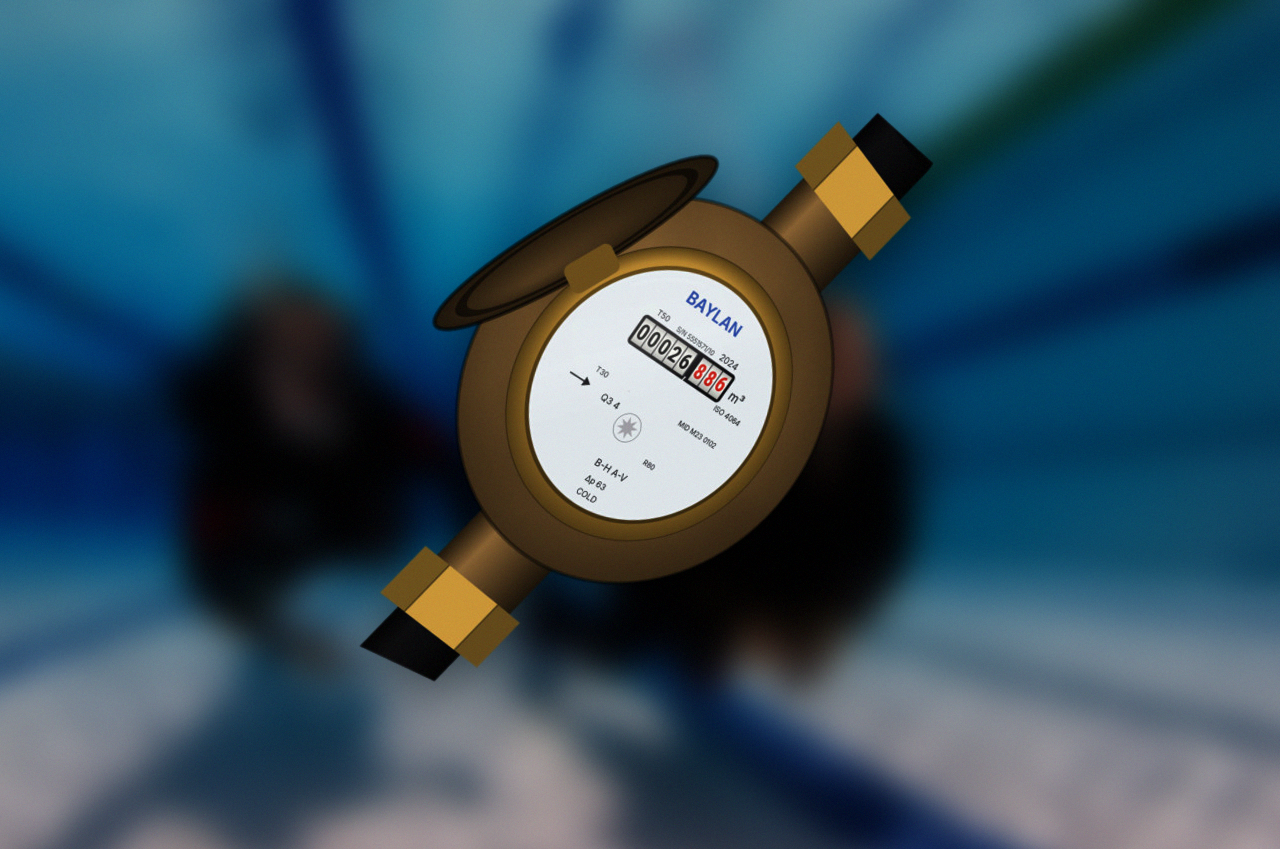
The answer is 26.886 (m³)
